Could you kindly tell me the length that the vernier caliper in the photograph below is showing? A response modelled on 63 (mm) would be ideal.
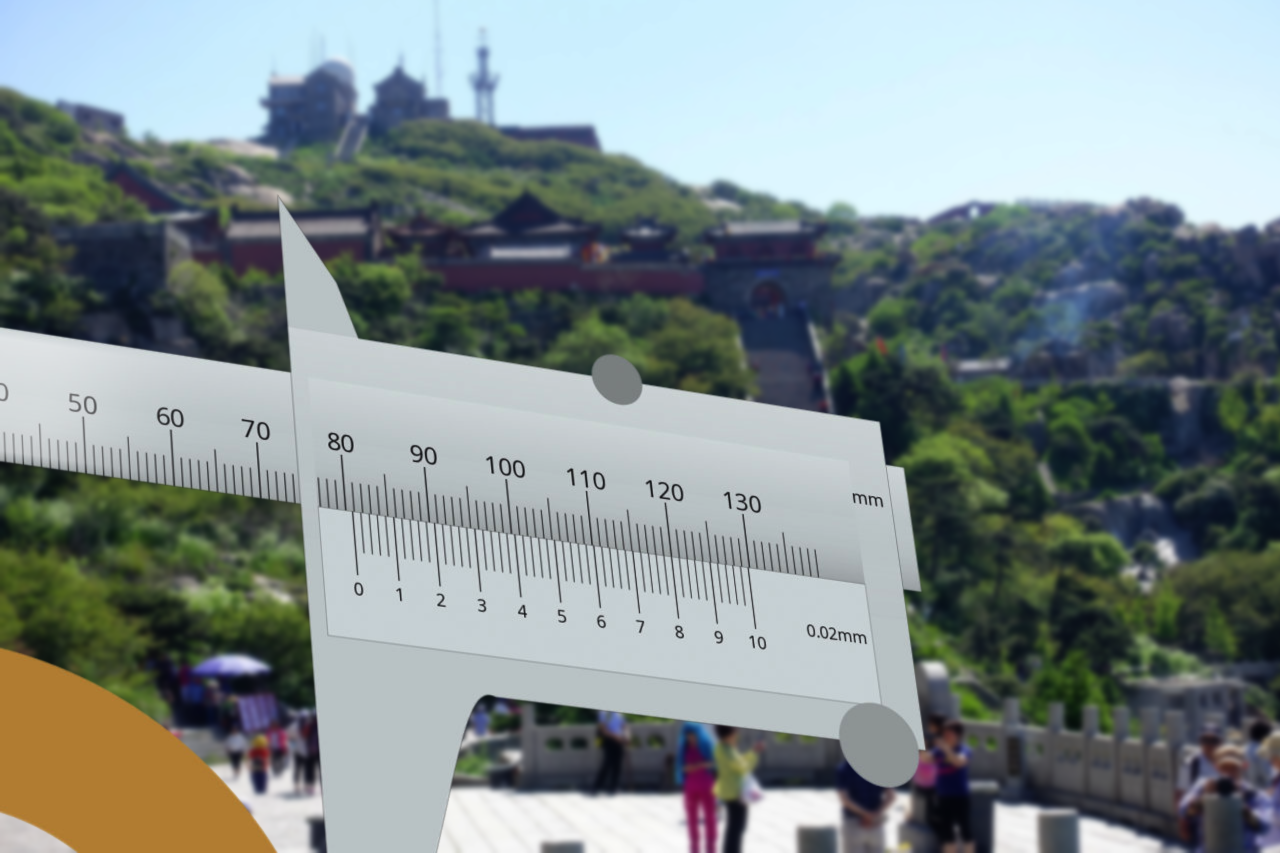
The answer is 80.8 (mm)
